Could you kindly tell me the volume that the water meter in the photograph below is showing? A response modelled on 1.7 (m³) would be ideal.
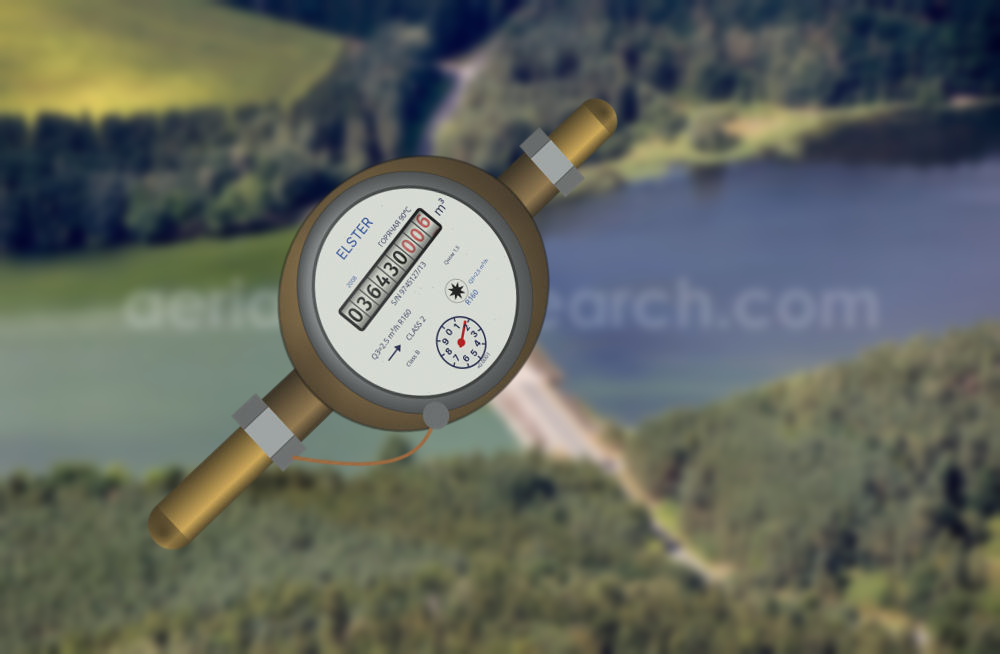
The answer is 36430.0061 (m³)
